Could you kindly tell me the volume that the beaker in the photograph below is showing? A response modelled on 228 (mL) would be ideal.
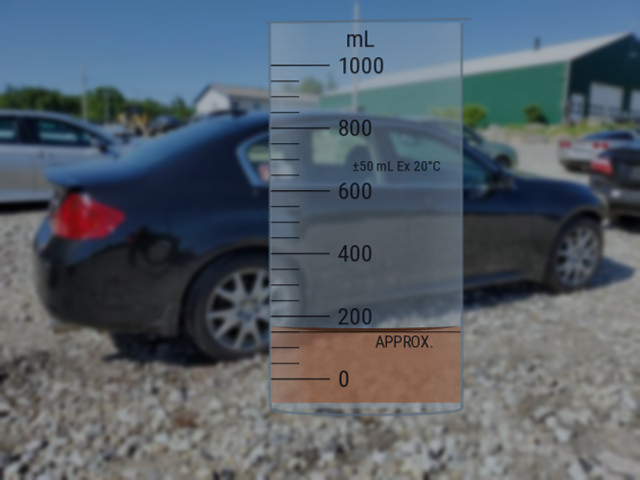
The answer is 150 (mL)
